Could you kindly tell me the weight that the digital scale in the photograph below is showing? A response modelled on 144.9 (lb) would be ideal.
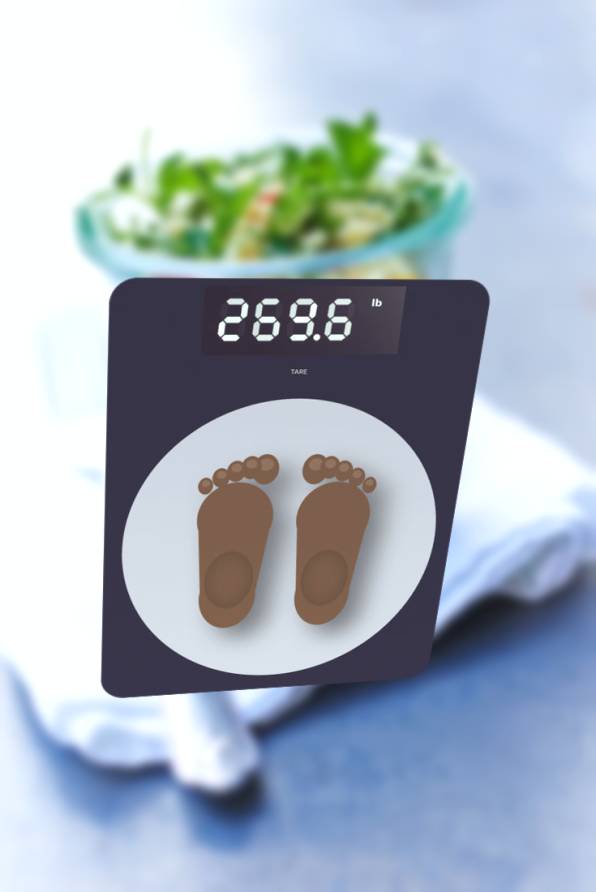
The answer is 269.6 (lb)
